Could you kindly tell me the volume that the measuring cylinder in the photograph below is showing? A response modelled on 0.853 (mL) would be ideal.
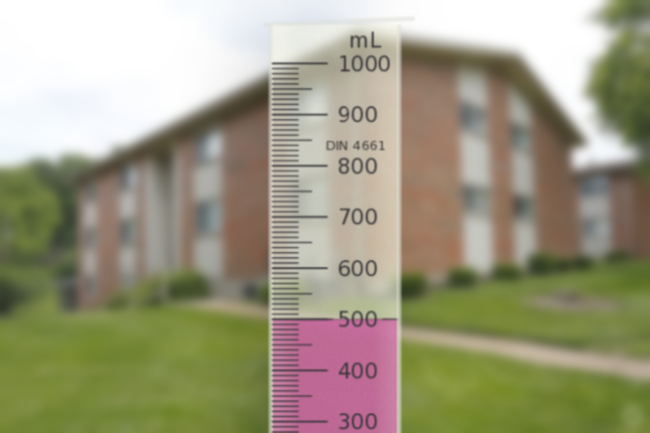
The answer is 500 (mL)
